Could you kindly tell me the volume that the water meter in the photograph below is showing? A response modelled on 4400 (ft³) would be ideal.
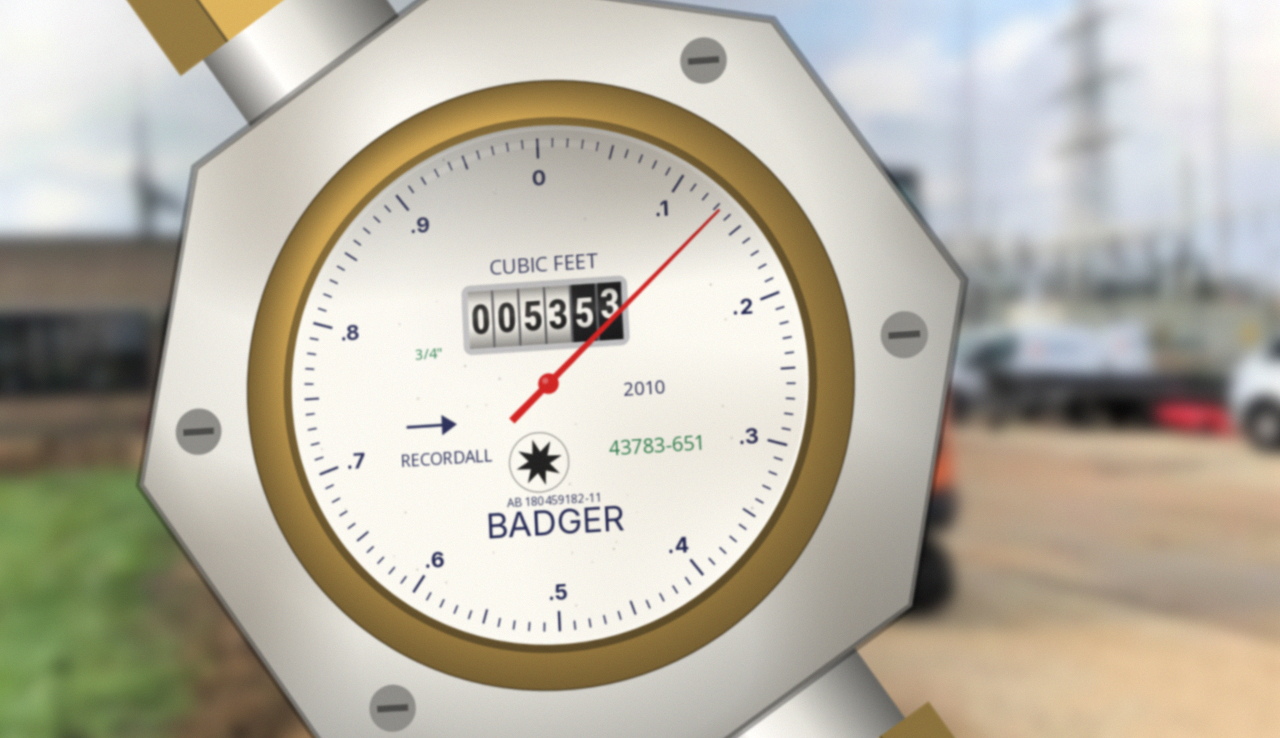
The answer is 5353.13 (ft³)
